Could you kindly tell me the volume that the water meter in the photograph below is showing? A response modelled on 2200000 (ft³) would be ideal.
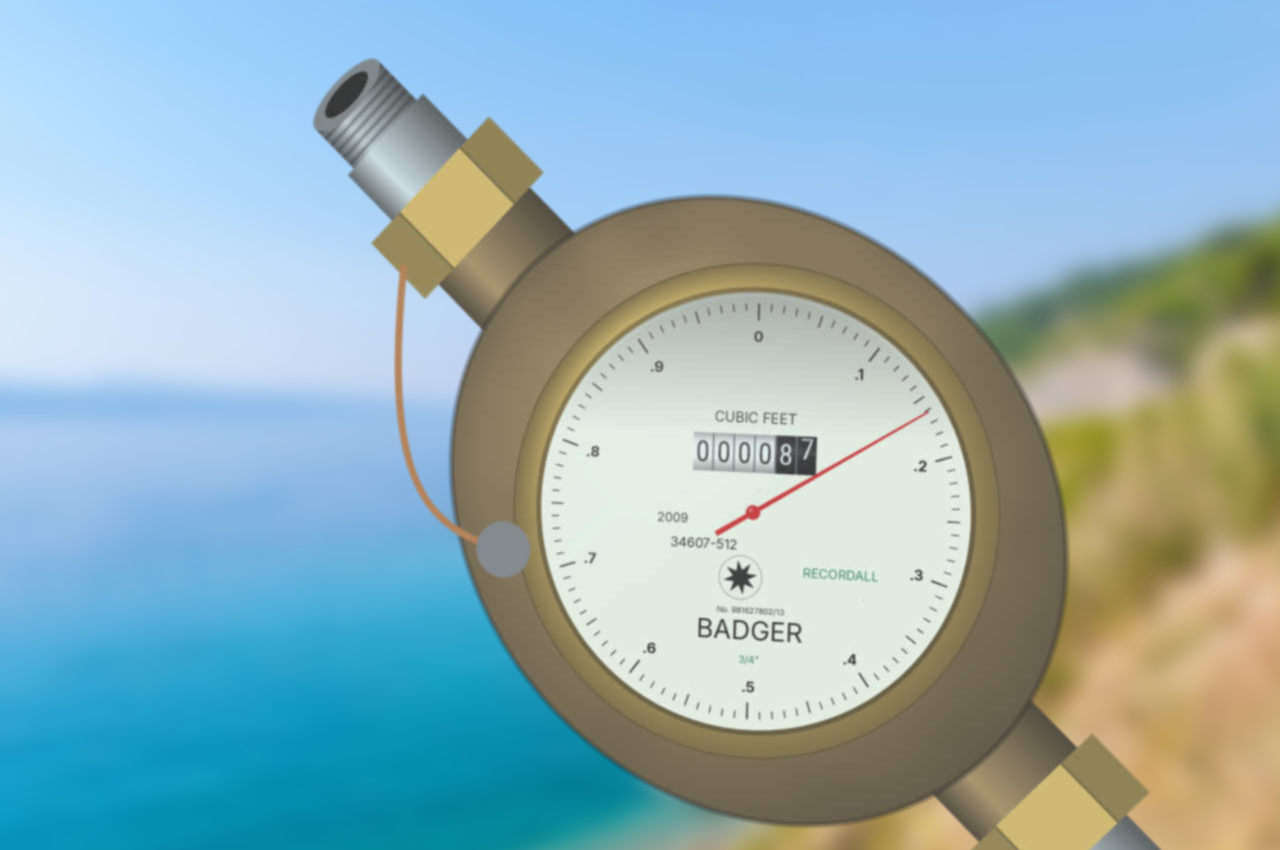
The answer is 87.16 (ft³)
